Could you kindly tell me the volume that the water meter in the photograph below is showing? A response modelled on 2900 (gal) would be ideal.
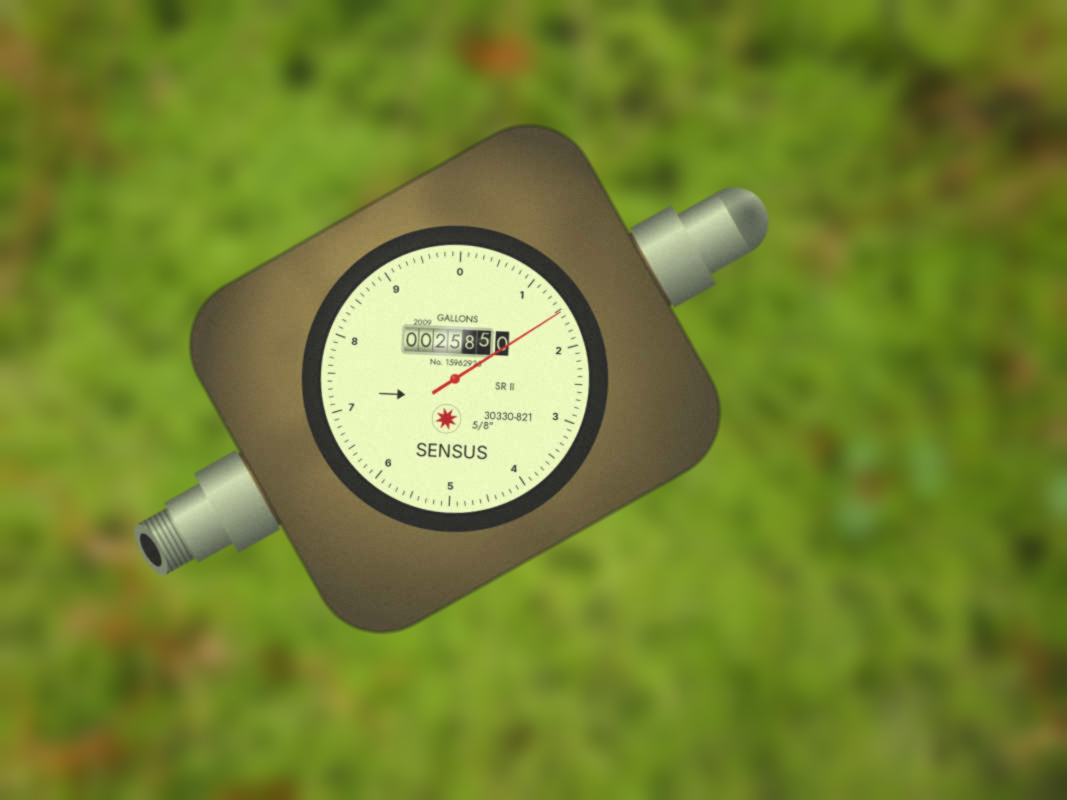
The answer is 25851.5 (gal)
